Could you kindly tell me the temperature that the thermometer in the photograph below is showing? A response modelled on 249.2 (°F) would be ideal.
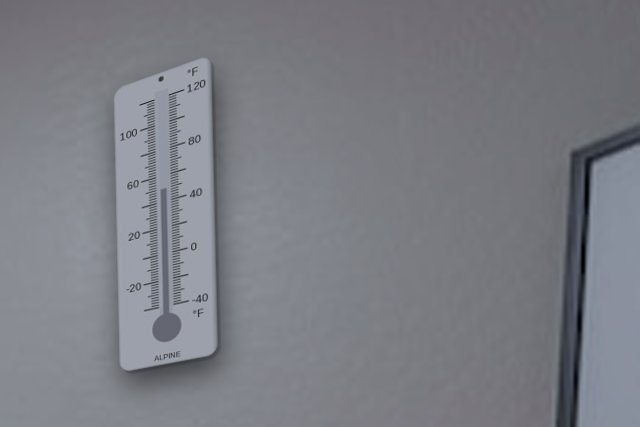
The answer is 50 (°F)
